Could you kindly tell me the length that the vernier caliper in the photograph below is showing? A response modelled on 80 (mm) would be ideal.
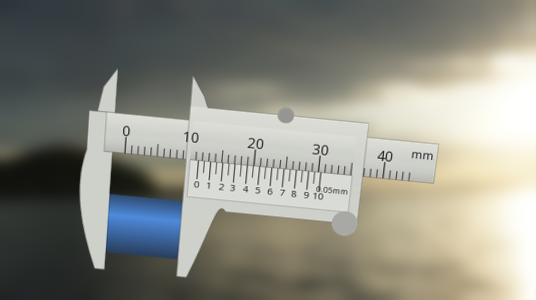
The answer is 11.4 (mm)
